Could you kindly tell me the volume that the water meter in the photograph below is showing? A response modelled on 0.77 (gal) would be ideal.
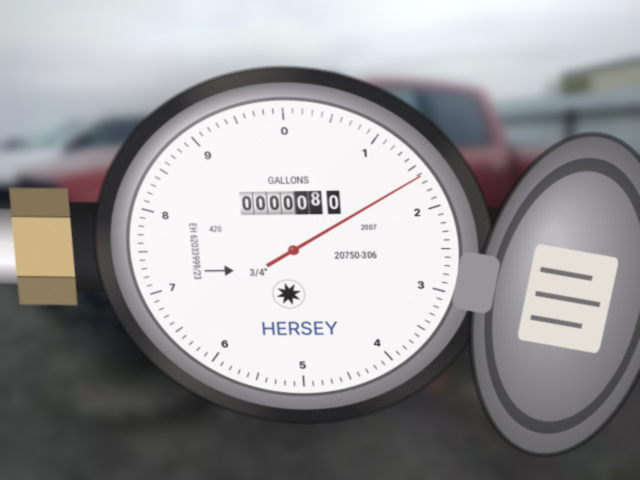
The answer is 81.6 (gal)
